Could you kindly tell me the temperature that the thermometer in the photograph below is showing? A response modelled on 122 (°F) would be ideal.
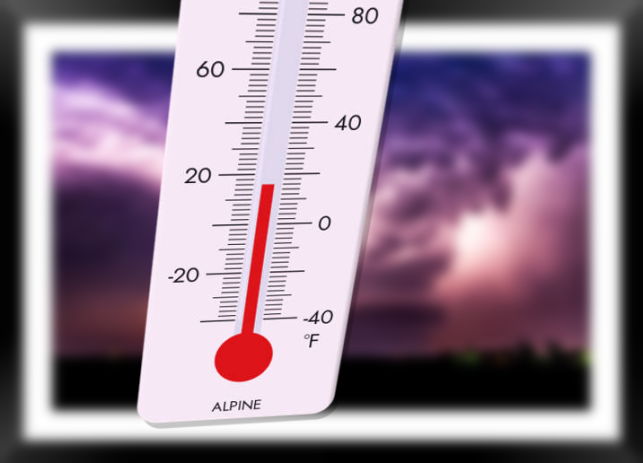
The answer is 16 (°F)
